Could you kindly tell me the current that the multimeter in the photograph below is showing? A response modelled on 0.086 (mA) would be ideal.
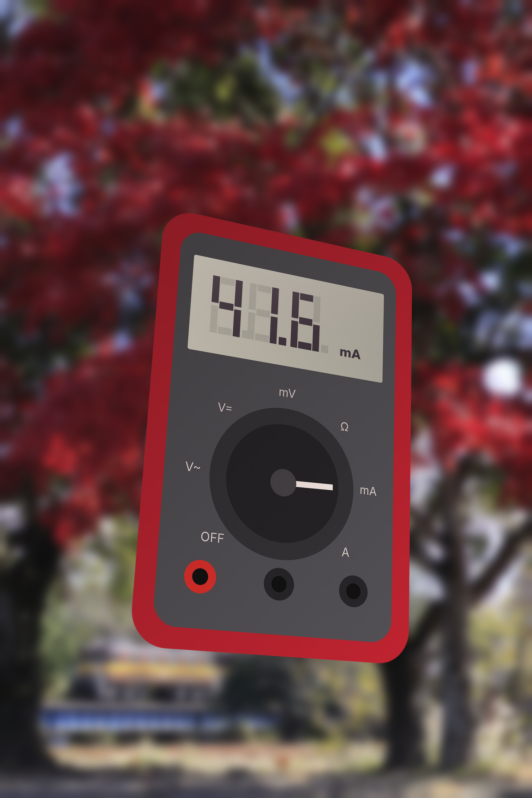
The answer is 41.6 (mA)
